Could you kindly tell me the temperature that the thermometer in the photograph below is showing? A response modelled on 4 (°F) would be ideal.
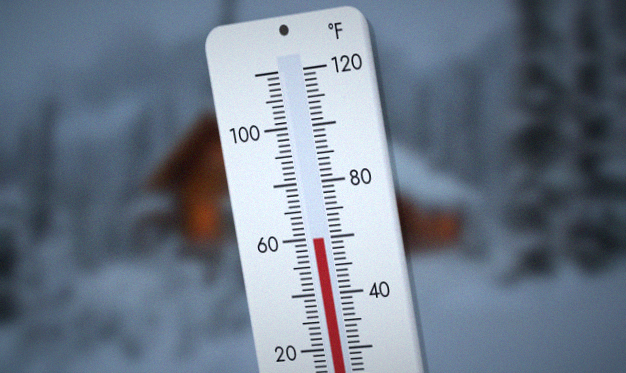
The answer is 60 (°F)
